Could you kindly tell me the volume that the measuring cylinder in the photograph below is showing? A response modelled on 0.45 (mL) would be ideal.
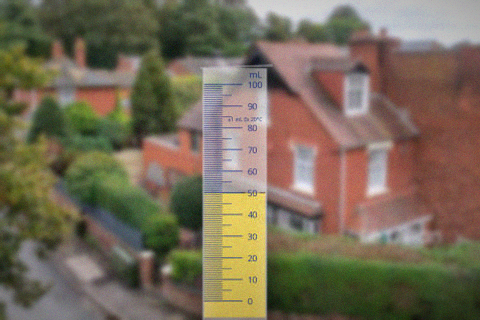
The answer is 50 (mL)
